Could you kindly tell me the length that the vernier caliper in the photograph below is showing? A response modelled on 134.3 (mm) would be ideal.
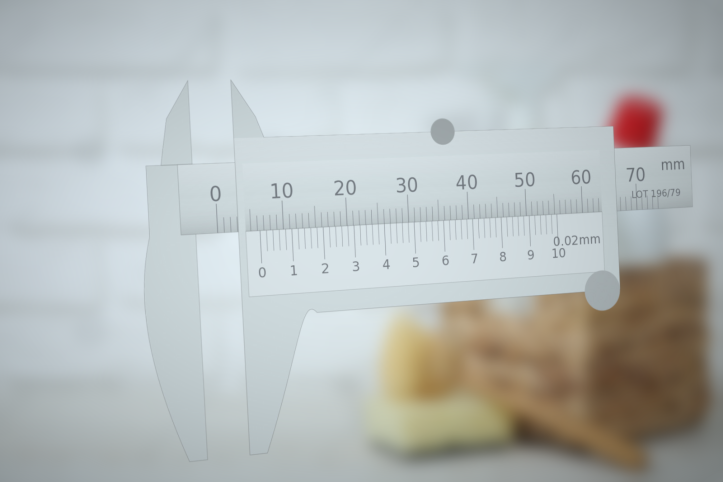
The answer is 6.4 (mm)
